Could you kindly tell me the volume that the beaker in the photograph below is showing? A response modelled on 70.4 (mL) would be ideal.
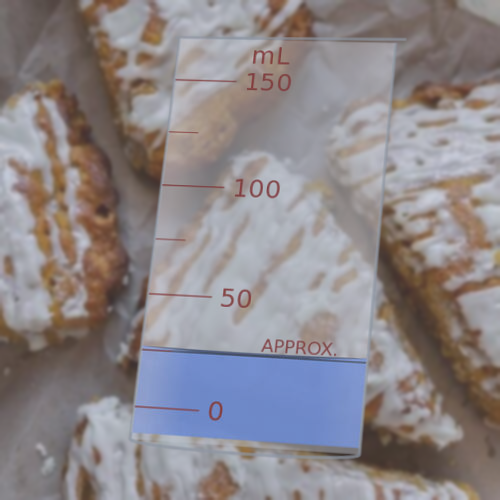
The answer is 25 (mL)
